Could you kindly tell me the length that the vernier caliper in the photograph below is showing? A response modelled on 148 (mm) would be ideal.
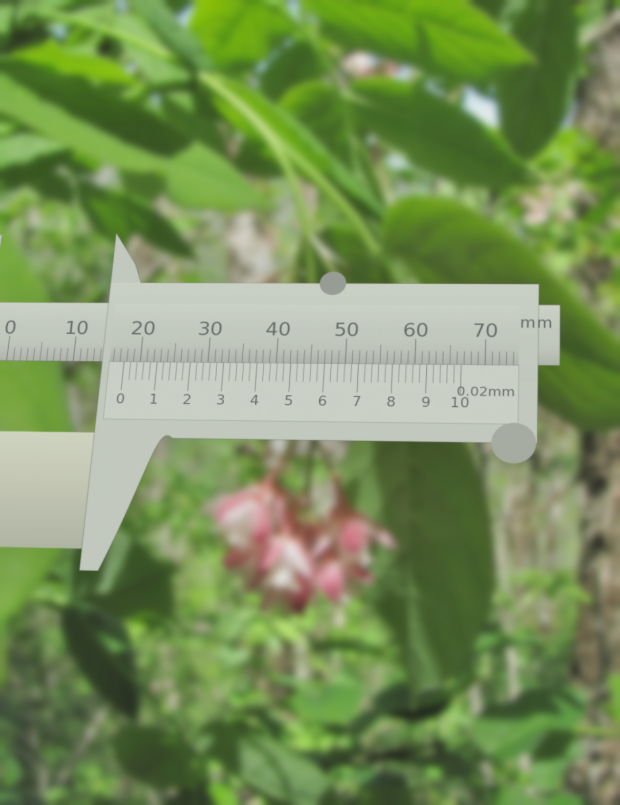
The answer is 17.6 (mm)
